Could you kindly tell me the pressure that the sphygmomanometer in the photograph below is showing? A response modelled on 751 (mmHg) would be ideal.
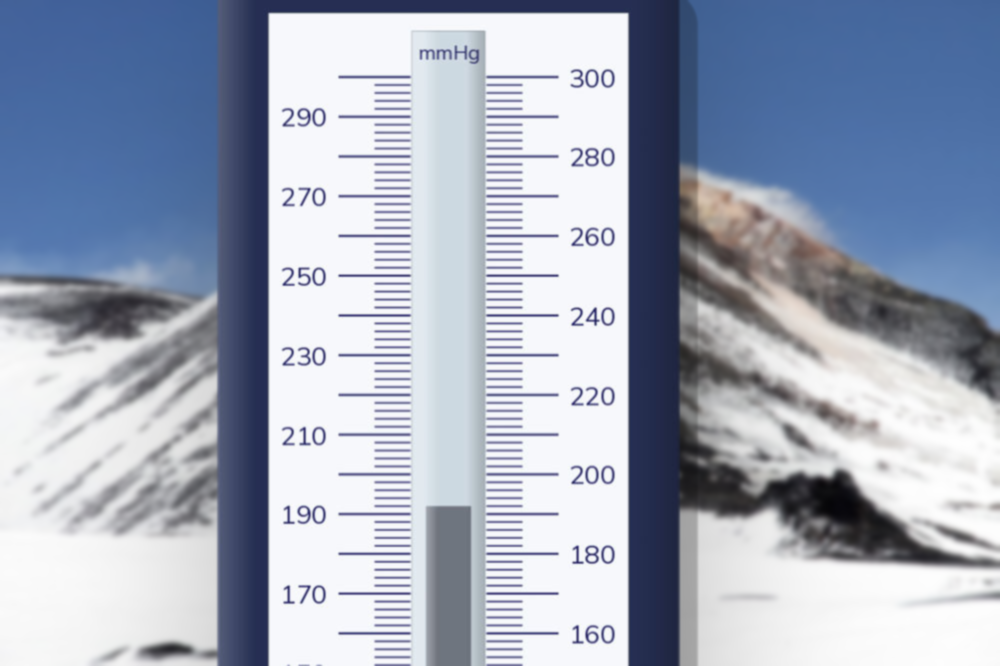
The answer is 192 (mmHg)
